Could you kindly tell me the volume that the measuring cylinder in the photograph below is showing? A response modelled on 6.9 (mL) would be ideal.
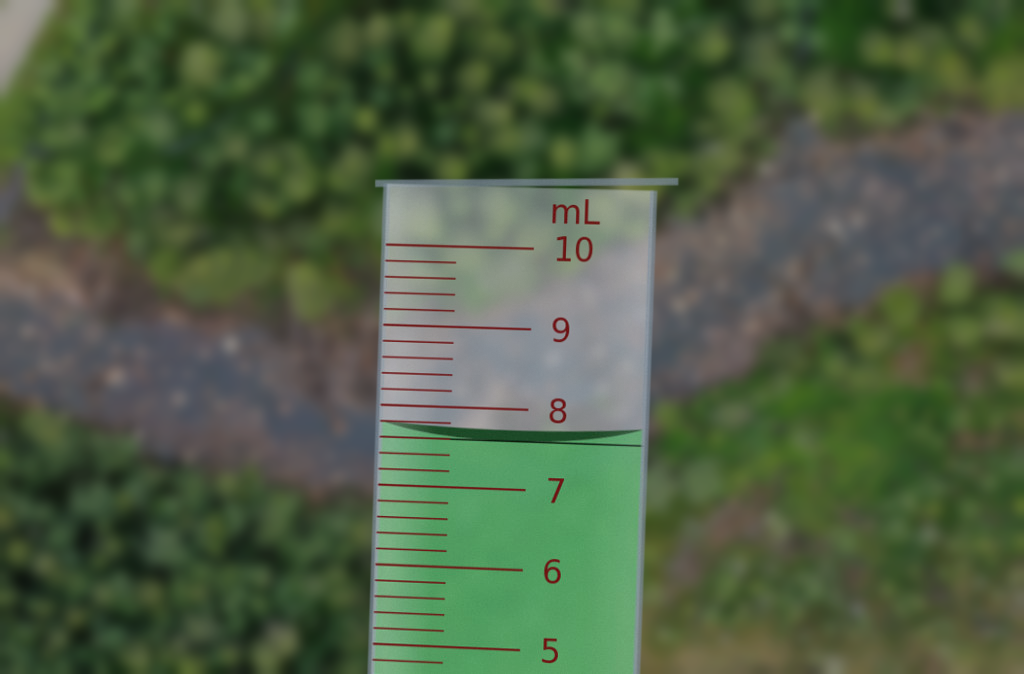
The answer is 7.6 (mL)
